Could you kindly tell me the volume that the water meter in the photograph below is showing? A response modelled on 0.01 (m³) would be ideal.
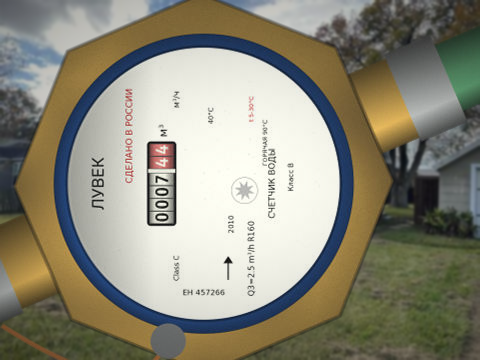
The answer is 7.44 (m³)
